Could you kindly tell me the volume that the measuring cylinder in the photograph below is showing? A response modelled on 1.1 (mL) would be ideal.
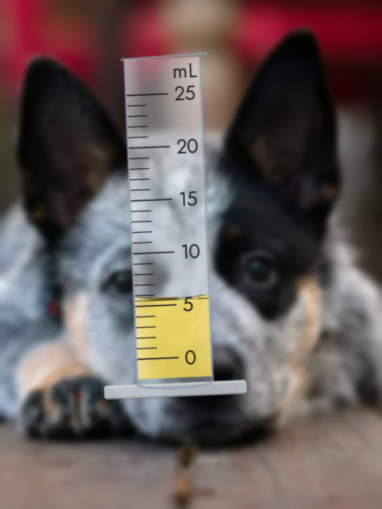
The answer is 5.5 (mL)
